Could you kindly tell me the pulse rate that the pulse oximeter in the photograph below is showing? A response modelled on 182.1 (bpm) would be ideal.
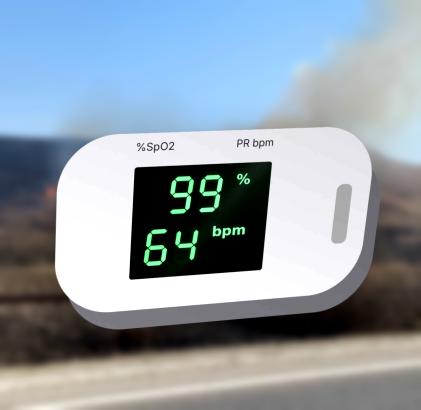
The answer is 64 (bpm)
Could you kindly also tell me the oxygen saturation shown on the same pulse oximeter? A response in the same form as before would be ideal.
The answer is 99 (%)
